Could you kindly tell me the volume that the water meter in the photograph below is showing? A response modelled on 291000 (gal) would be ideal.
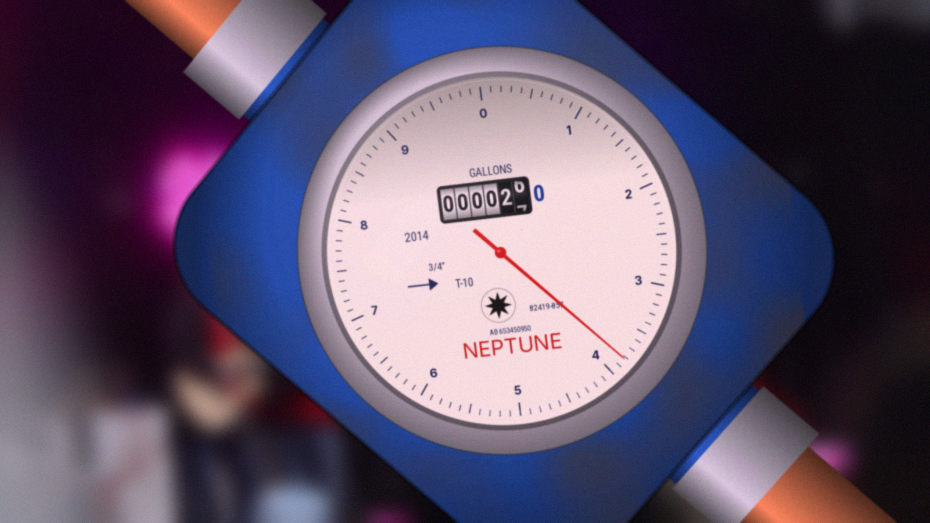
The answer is 263.8 (gal)
